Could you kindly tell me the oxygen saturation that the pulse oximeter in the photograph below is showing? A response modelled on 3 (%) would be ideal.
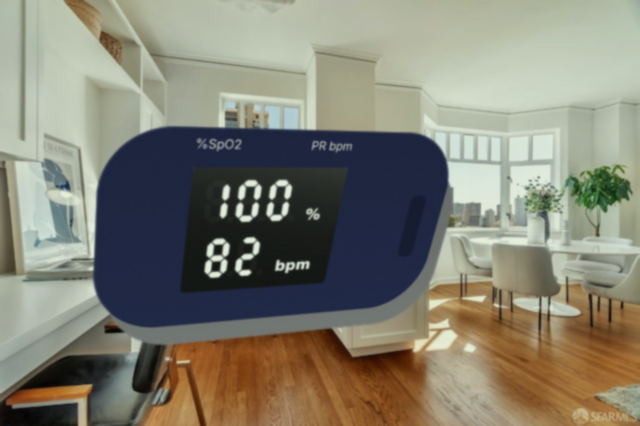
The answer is 100 (%)
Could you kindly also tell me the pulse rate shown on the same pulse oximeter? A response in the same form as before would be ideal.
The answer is 82 (bpm)
